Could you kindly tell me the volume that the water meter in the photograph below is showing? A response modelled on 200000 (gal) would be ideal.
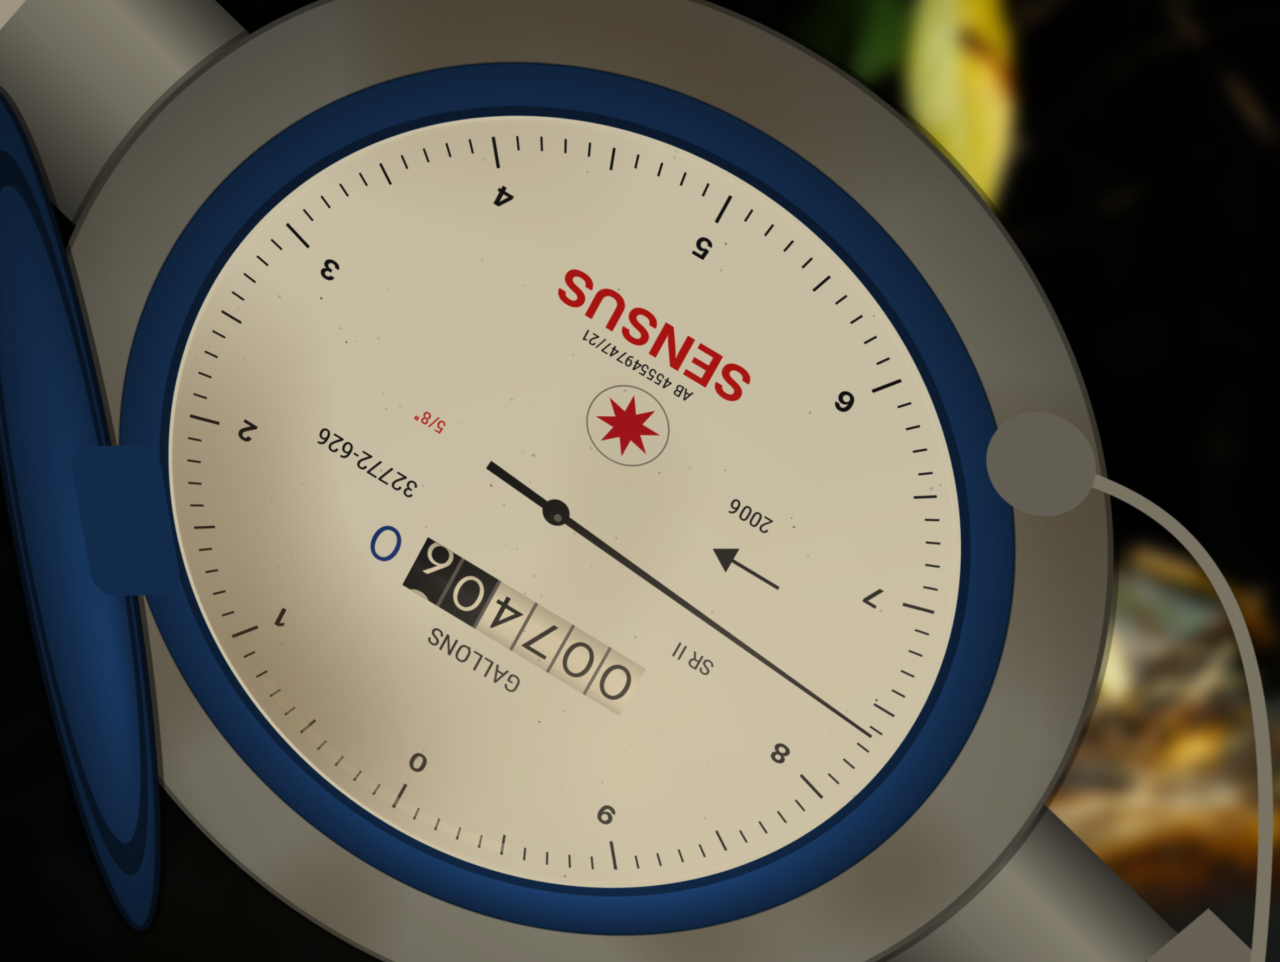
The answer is 74057.6 (gal)
